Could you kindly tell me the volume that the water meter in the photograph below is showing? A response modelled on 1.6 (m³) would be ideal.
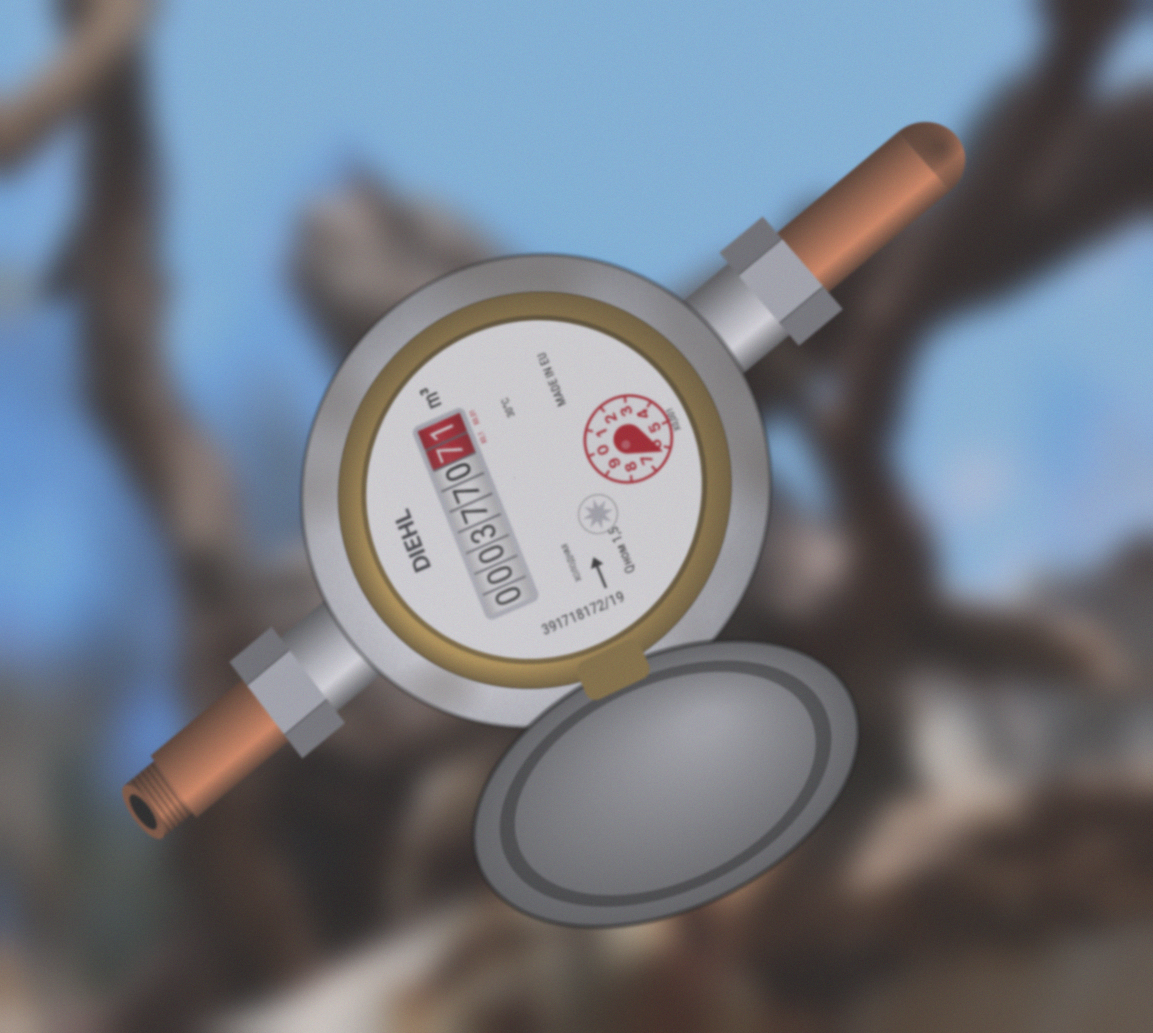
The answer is 3770.716 (m³)
